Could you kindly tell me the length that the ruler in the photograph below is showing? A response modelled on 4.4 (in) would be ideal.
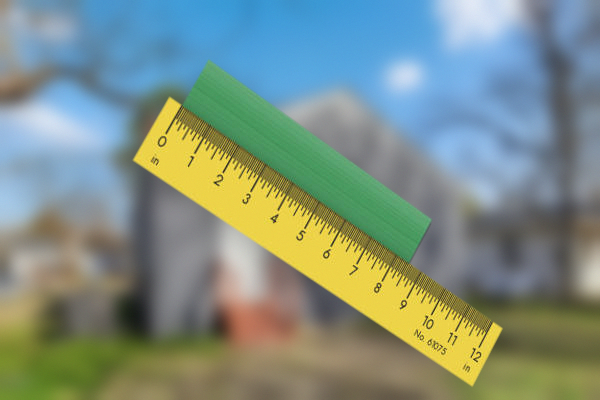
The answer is 8.5 (in)
